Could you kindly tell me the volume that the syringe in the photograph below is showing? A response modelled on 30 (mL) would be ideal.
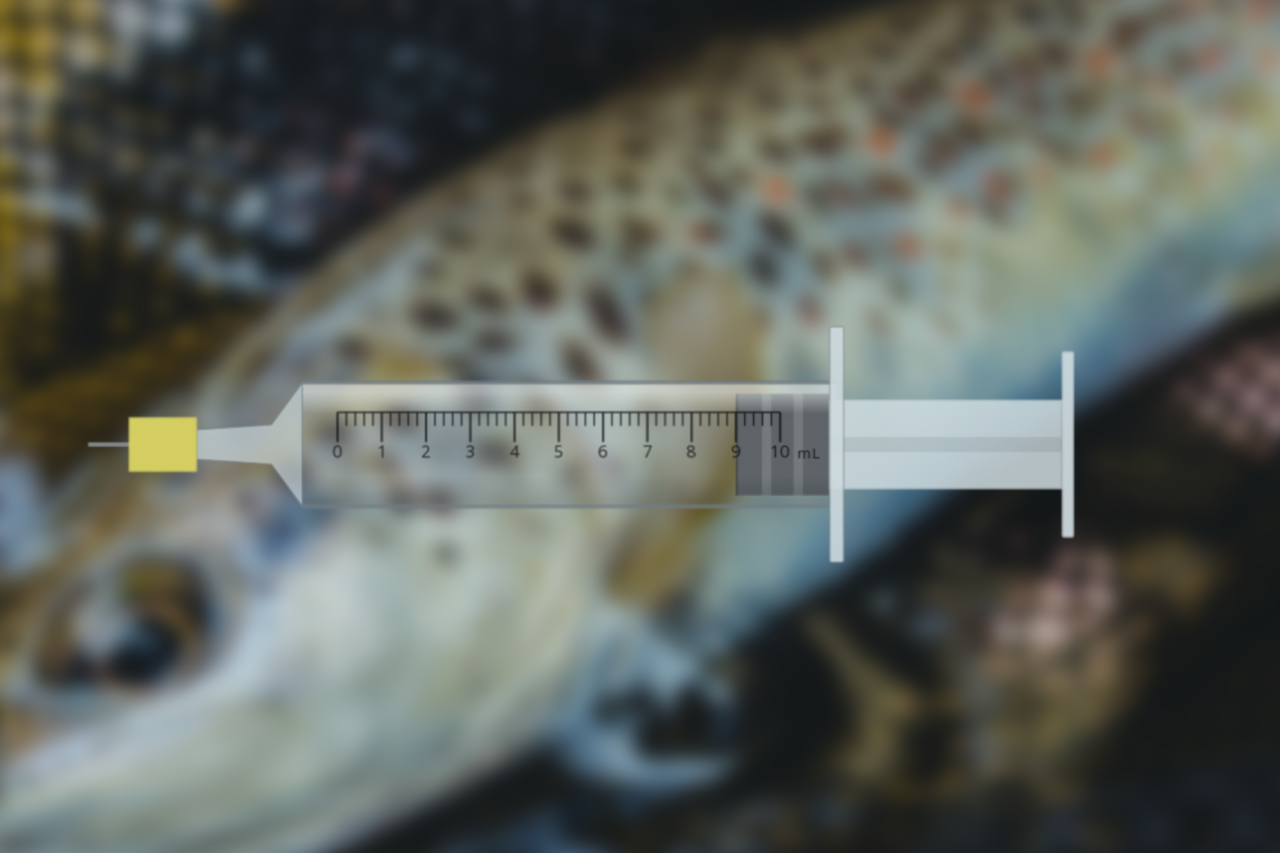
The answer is 9 (mL)
